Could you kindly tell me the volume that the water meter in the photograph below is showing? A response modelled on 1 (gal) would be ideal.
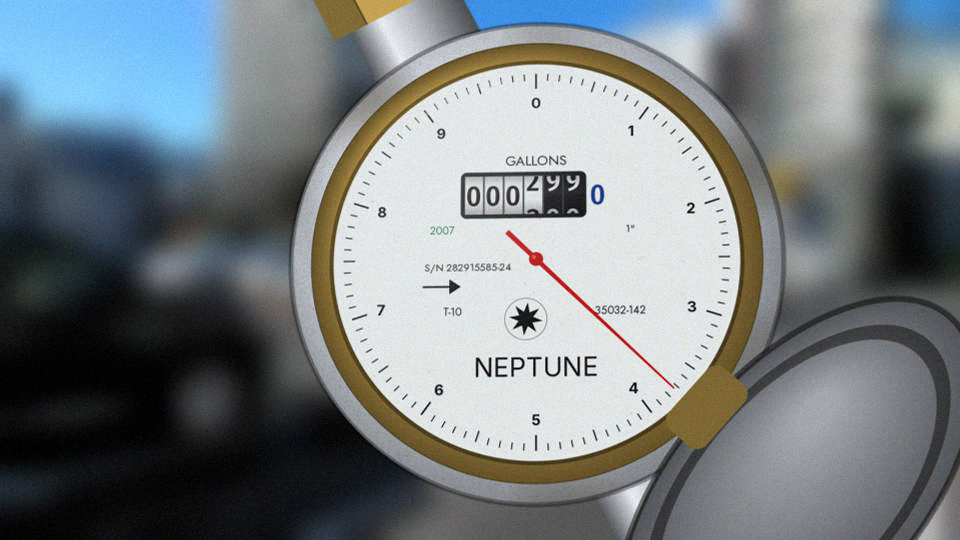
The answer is 2993.7 (gal)
